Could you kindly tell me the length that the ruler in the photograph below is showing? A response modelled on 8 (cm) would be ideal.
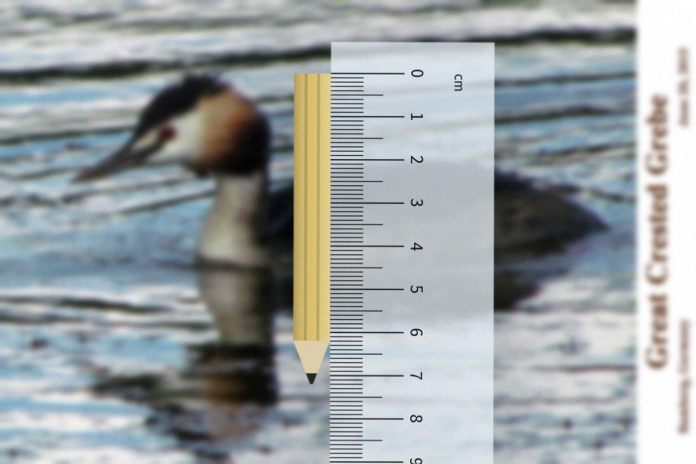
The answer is 7.2 (cm)
